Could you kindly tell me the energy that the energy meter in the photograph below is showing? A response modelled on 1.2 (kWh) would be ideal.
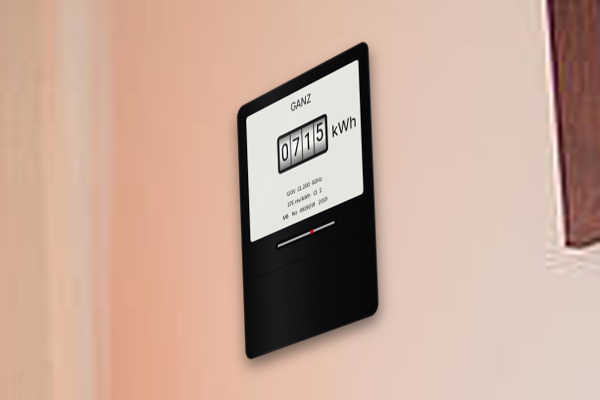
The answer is 715 (kWh)
